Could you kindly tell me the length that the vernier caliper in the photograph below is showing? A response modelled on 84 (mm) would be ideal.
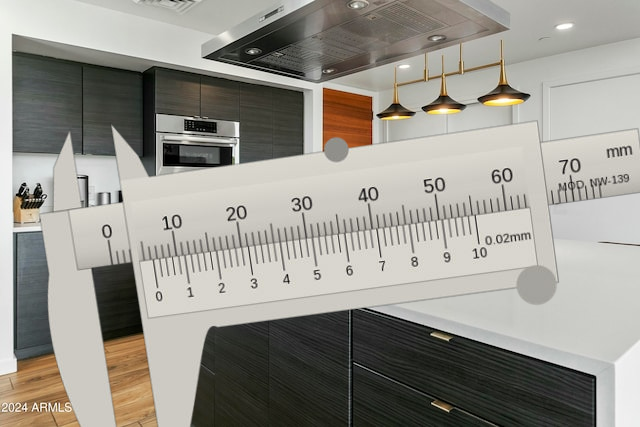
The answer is 6.4 (mm)
